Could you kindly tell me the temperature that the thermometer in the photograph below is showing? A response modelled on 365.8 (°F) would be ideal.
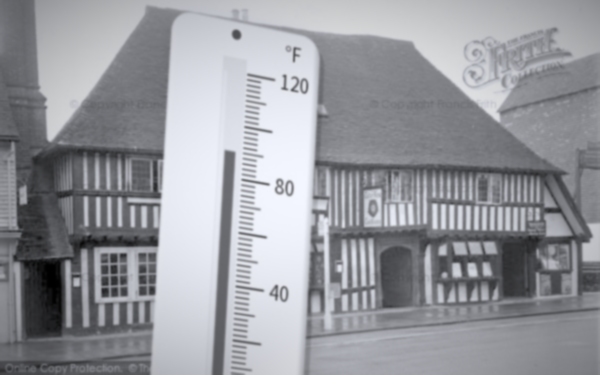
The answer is 90 (°F)
